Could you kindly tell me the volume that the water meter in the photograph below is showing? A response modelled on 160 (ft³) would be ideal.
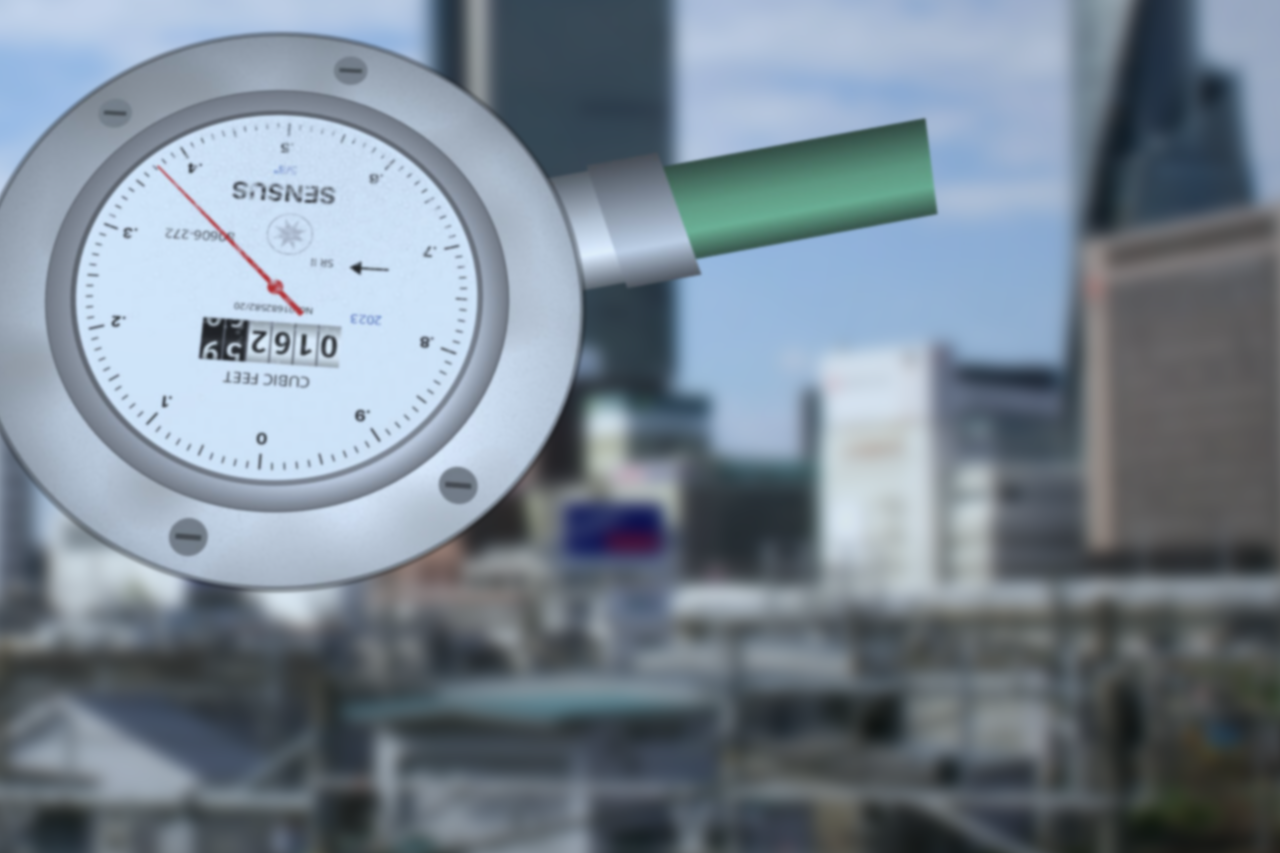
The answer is 16259.37 (ft³)
